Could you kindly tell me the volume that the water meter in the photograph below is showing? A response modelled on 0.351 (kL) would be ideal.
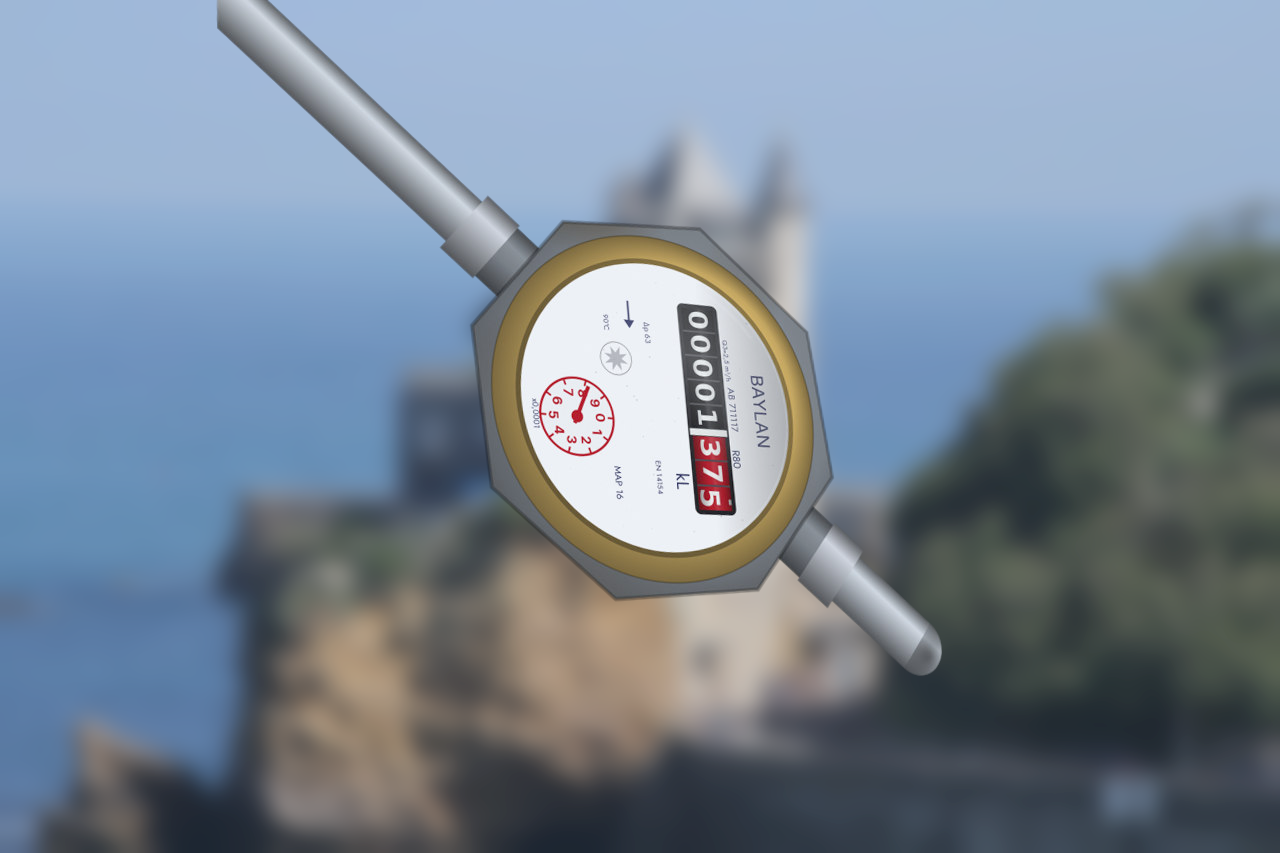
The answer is 1.3748 (kL)
